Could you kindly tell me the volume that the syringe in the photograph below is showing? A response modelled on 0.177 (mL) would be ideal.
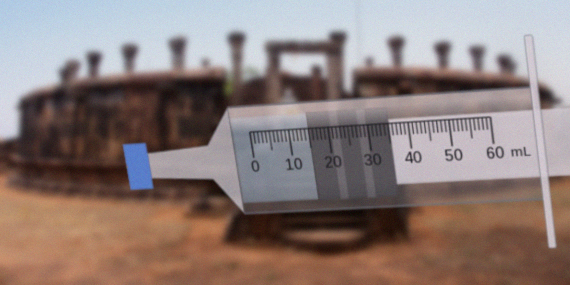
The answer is 15 (mL)
